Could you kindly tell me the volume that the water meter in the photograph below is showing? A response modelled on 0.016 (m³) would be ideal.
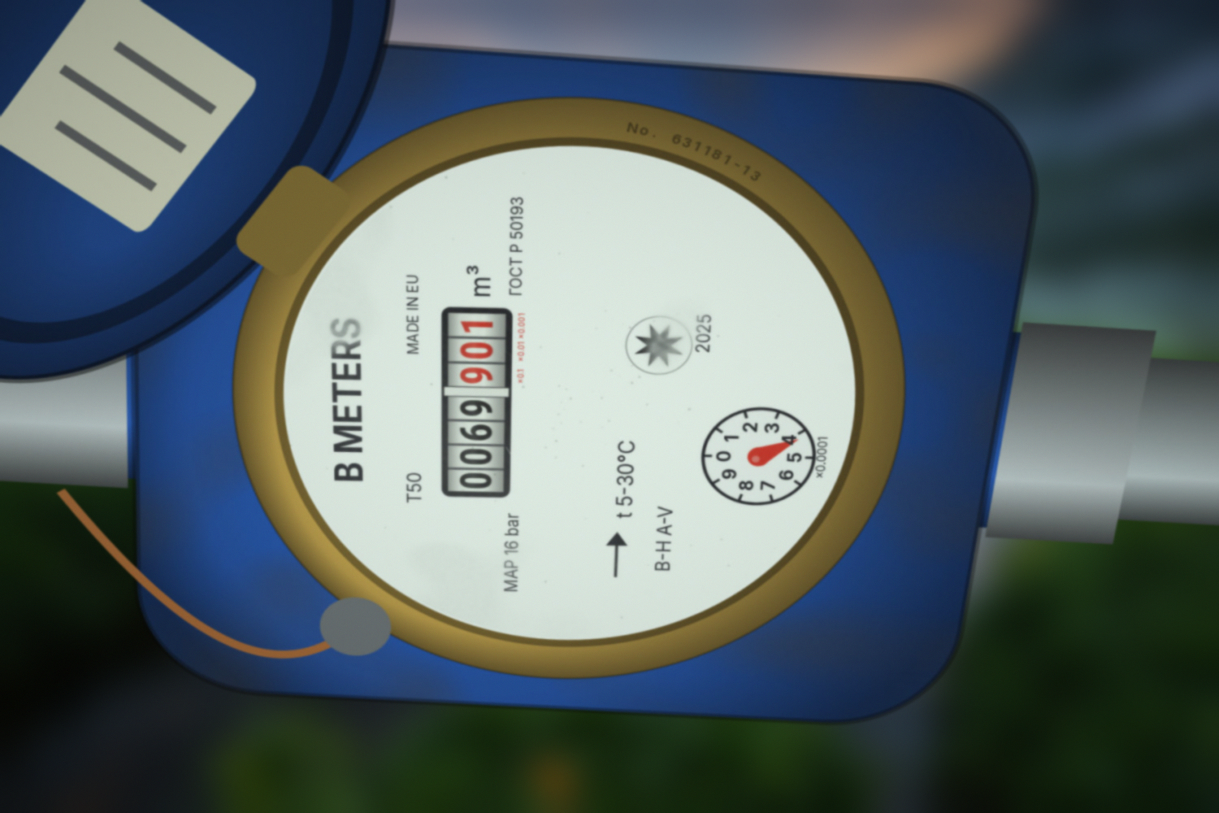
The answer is 69.9014 (m³)
